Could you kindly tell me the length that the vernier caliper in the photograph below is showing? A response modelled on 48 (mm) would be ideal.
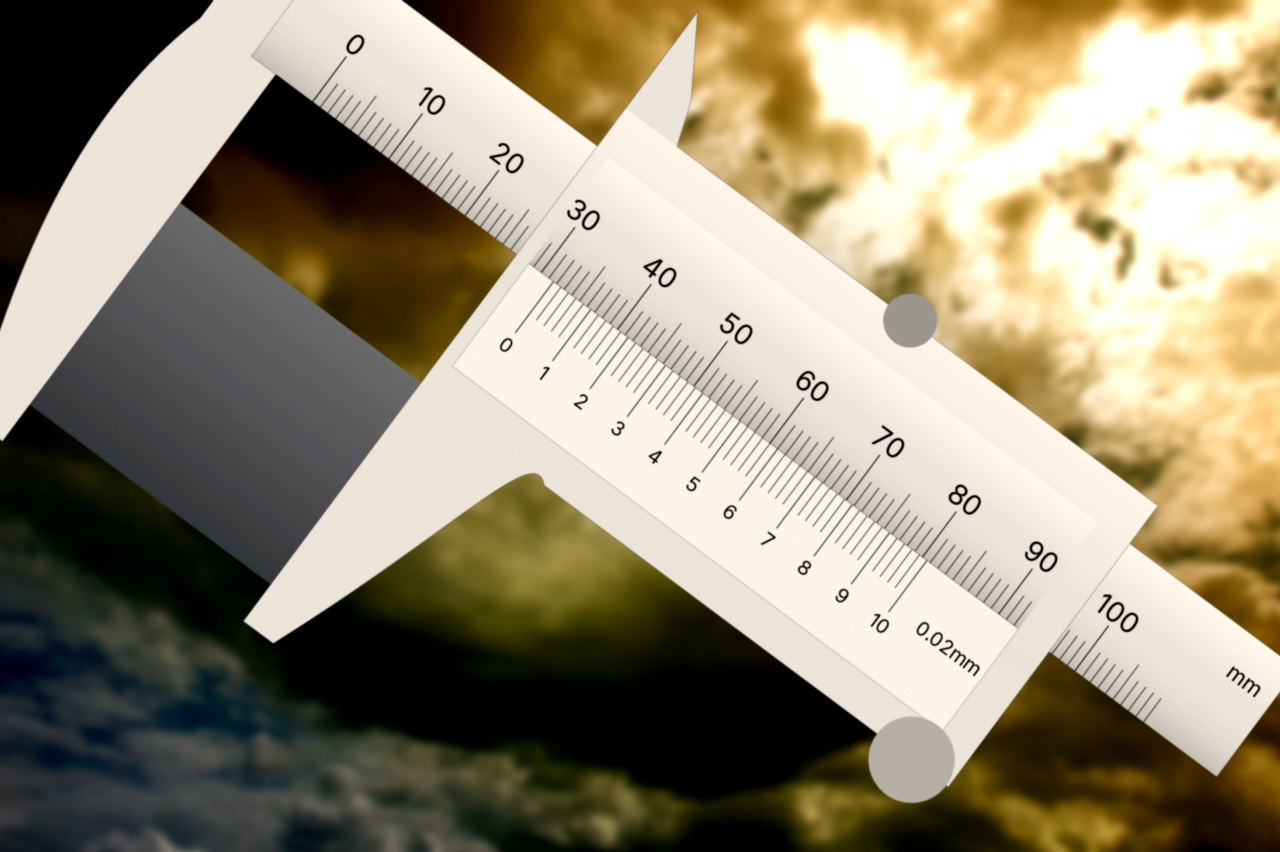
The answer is 31.6 (mm)
